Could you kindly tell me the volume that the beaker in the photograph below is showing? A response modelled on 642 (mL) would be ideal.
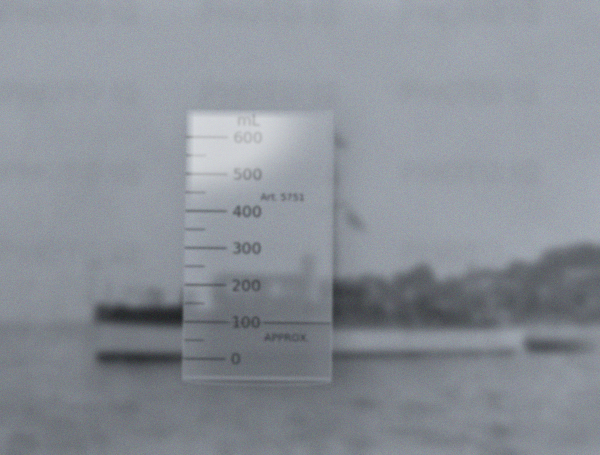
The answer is 100 (mL)
